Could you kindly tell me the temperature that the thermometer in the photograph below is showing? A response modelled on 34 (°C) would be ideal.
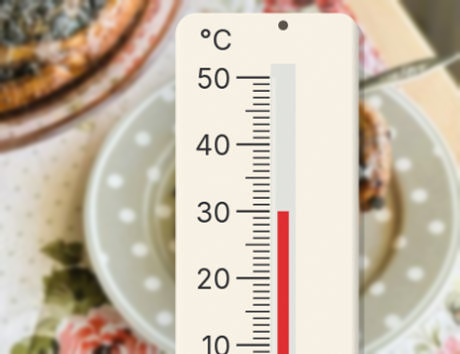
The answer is 30 (°C)
